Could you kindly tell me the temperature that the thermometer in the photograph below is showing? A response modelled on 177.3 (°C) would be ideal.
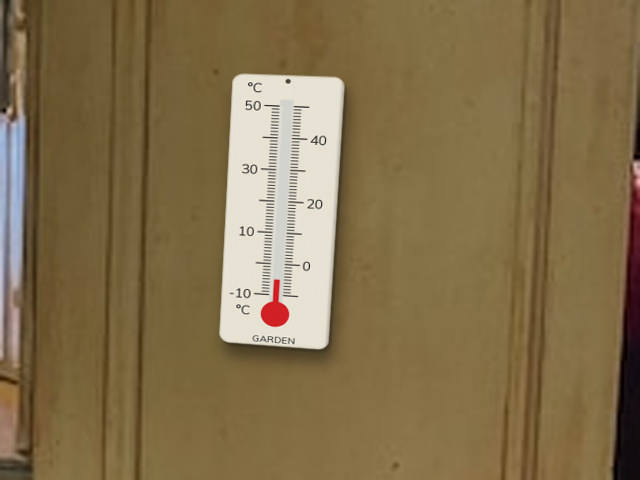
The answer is -5 (°C)
